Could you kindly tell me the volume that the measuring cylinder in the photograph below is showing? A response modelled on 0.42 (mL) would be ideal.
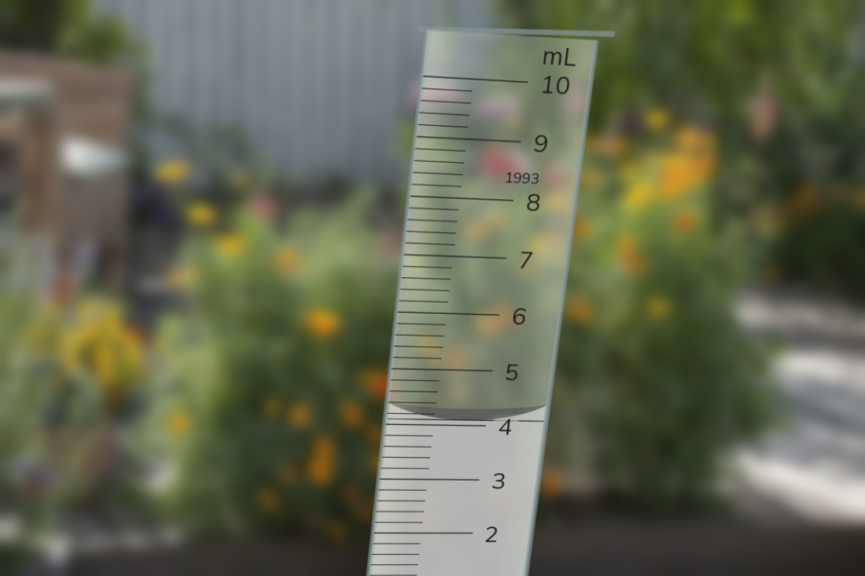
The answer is 4.1 (mL)
